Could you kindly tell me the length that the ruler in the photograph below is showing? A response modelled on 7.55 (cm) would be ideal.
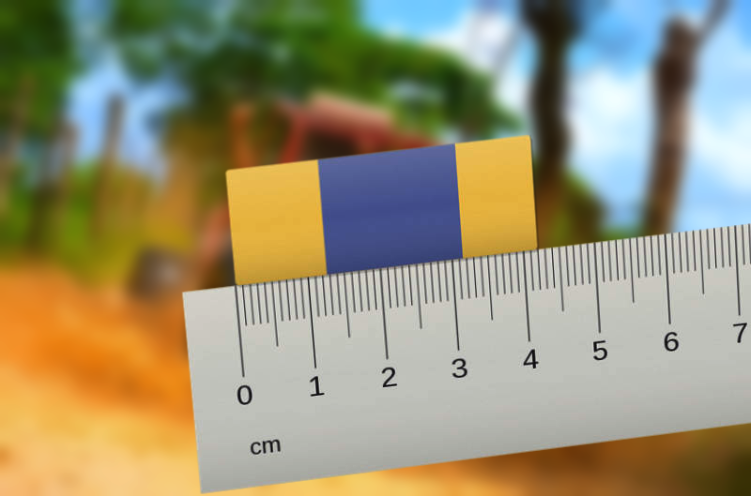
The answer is 4.2 (cm)
